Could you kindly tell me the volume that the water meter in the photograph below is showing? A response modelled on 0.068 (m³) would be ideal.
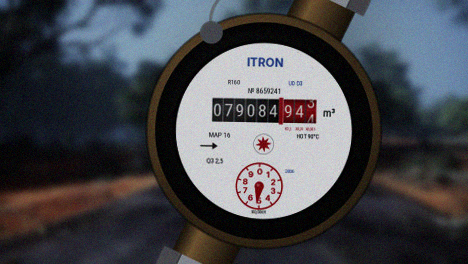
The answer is 79084.9435 (m³)
